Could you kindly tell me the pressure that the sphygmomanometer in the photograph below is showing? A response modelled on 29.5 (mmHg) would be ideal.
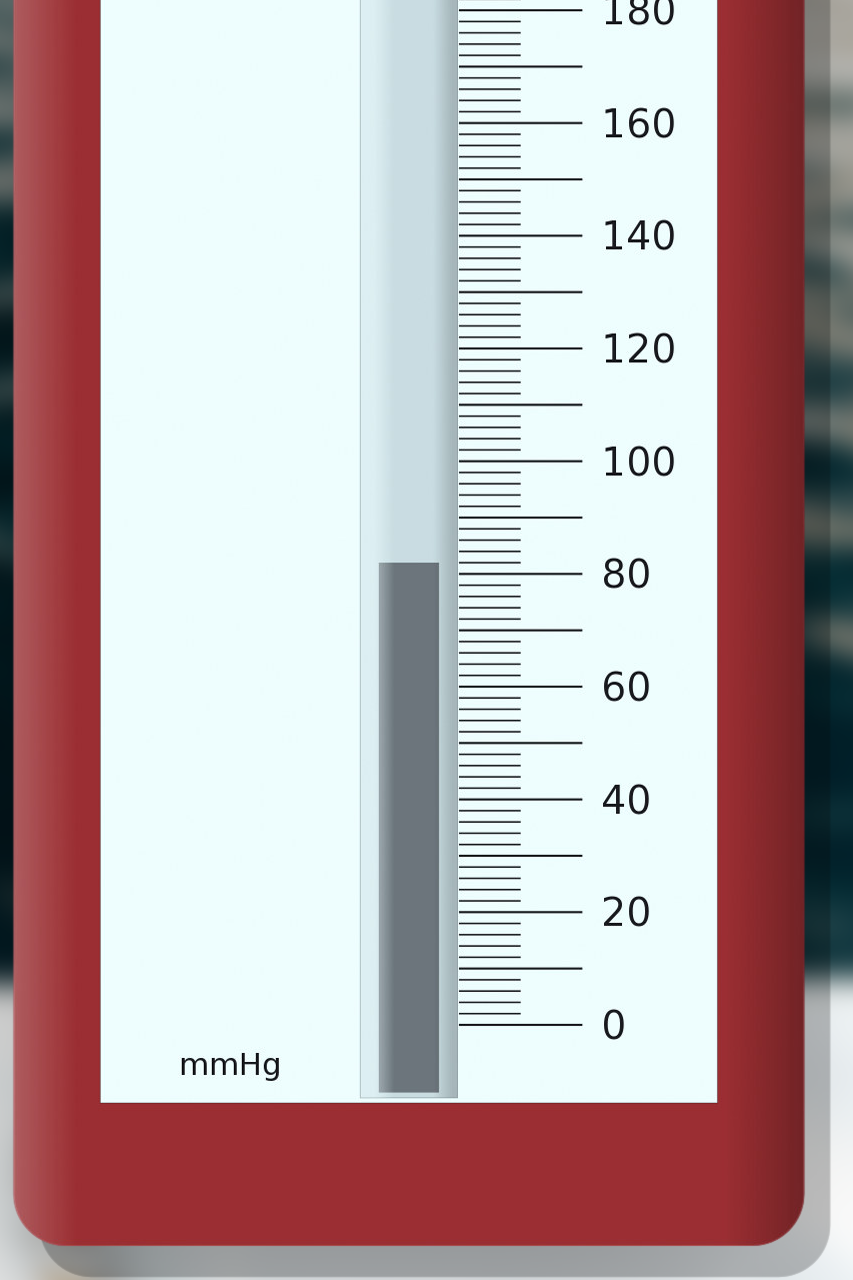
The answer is 82 (mmHg)
